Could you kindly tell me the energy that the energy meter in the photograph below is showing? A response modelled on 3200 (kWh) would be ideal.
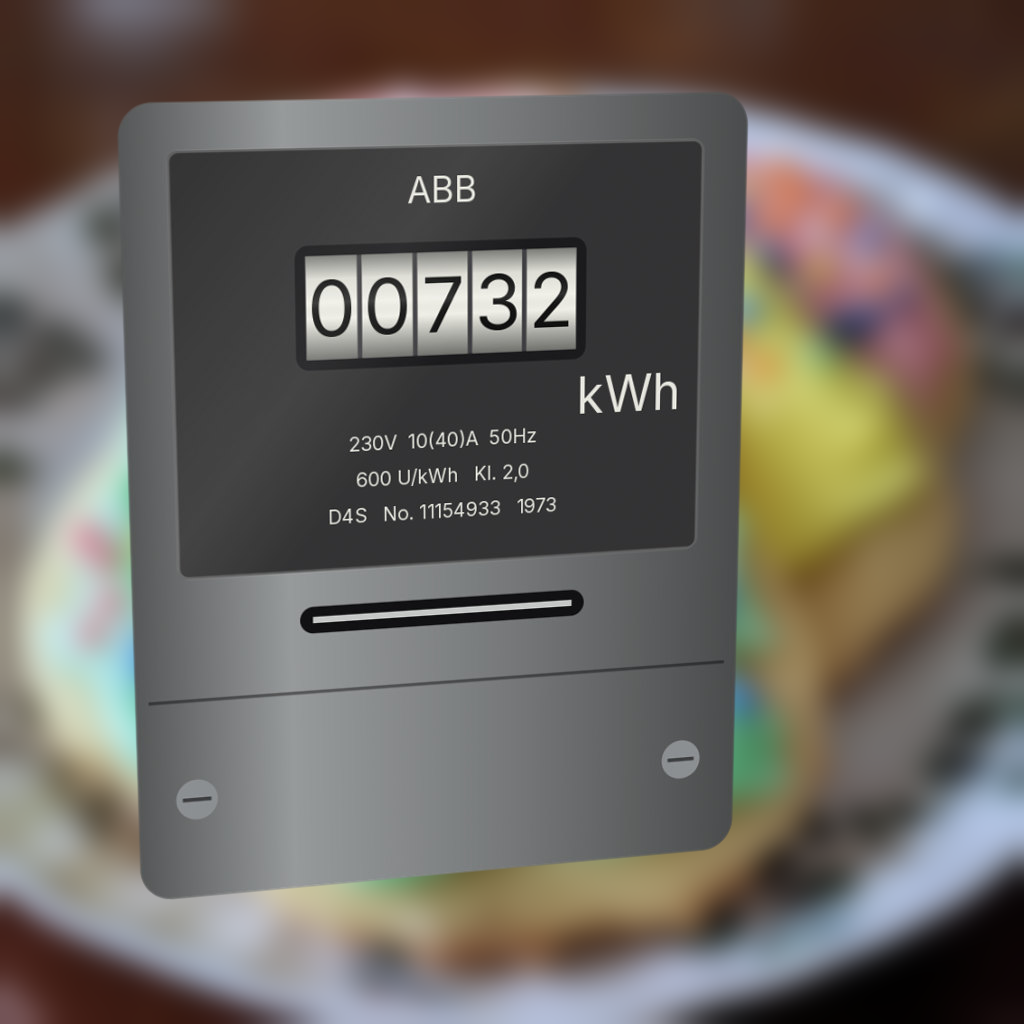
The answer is 732 (kWh)
